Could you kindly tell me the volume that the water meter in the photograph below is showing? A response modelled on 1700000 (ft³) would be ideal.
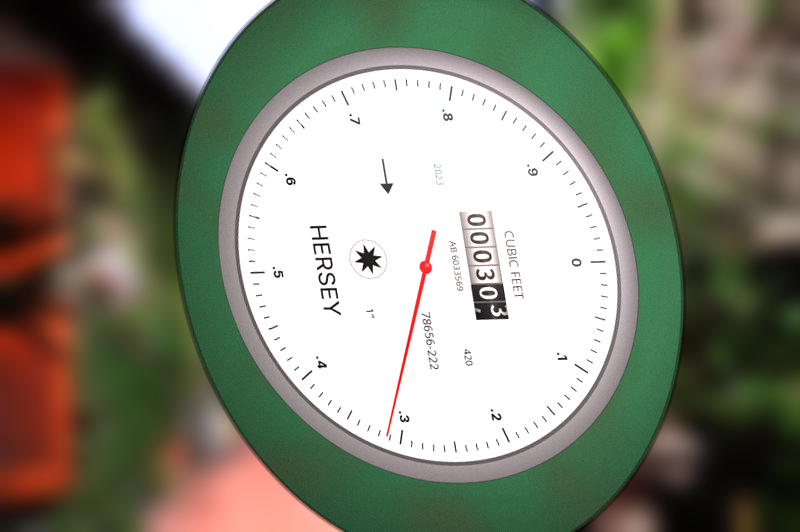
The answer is 303.31 (ft³)
